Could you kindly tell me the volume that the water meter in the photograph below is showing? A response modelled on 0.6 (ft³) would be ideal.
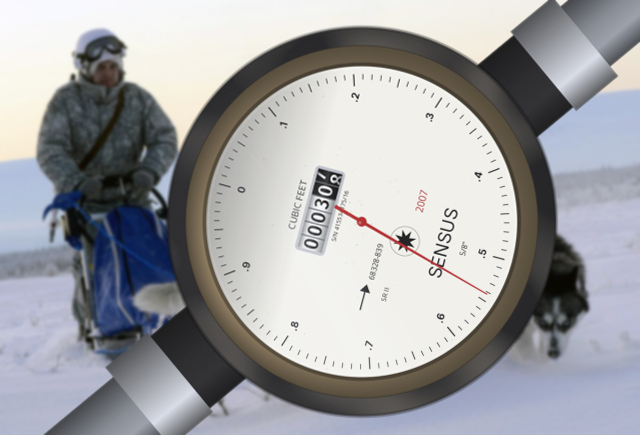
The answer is 307.54 (ft³)
